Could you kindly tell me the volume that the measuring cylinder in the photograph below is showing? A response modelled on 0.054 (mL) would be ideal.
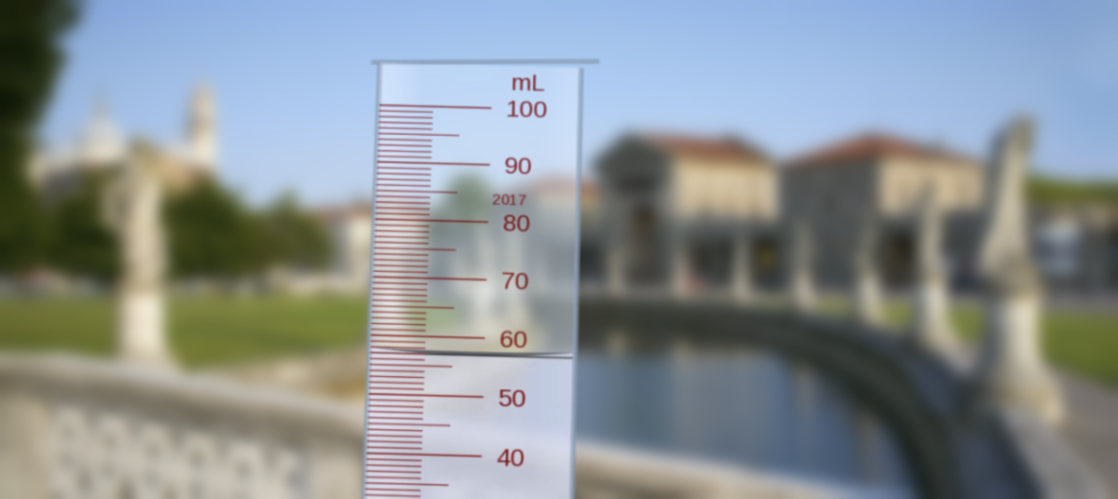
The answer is 57 (mL)
